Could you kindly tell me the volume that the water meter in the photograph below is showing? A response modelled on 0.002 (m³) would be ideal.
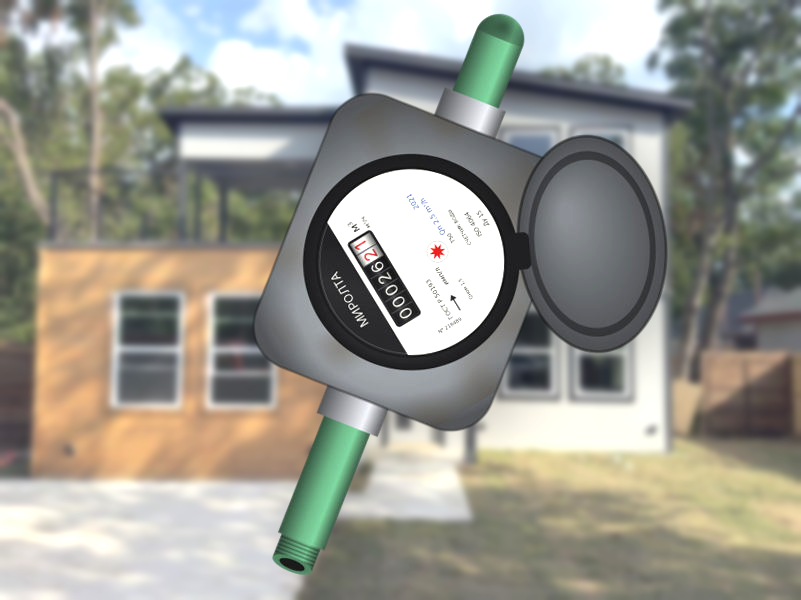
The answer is 26.21 (m³)
